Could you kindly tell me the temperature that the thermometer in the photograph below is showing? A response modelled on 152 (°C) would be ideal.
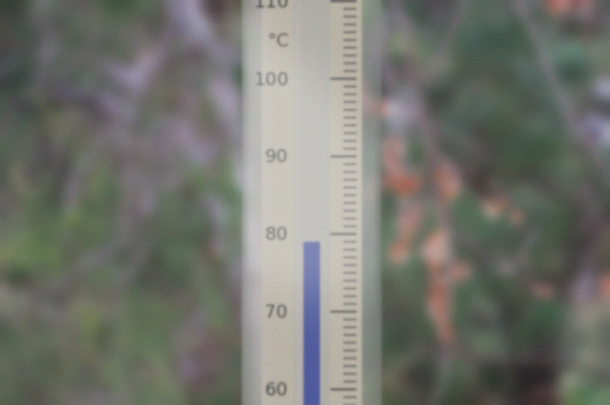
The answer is 79 (°C)
